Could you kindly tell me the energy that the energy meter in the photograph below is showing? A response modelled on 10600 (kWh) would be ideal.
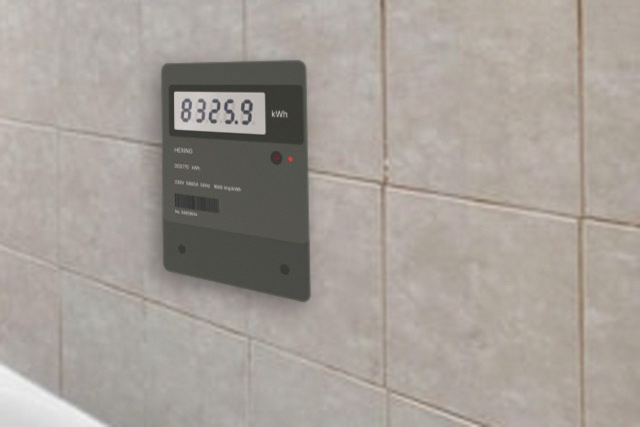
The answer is 8325.9 (kWh)
